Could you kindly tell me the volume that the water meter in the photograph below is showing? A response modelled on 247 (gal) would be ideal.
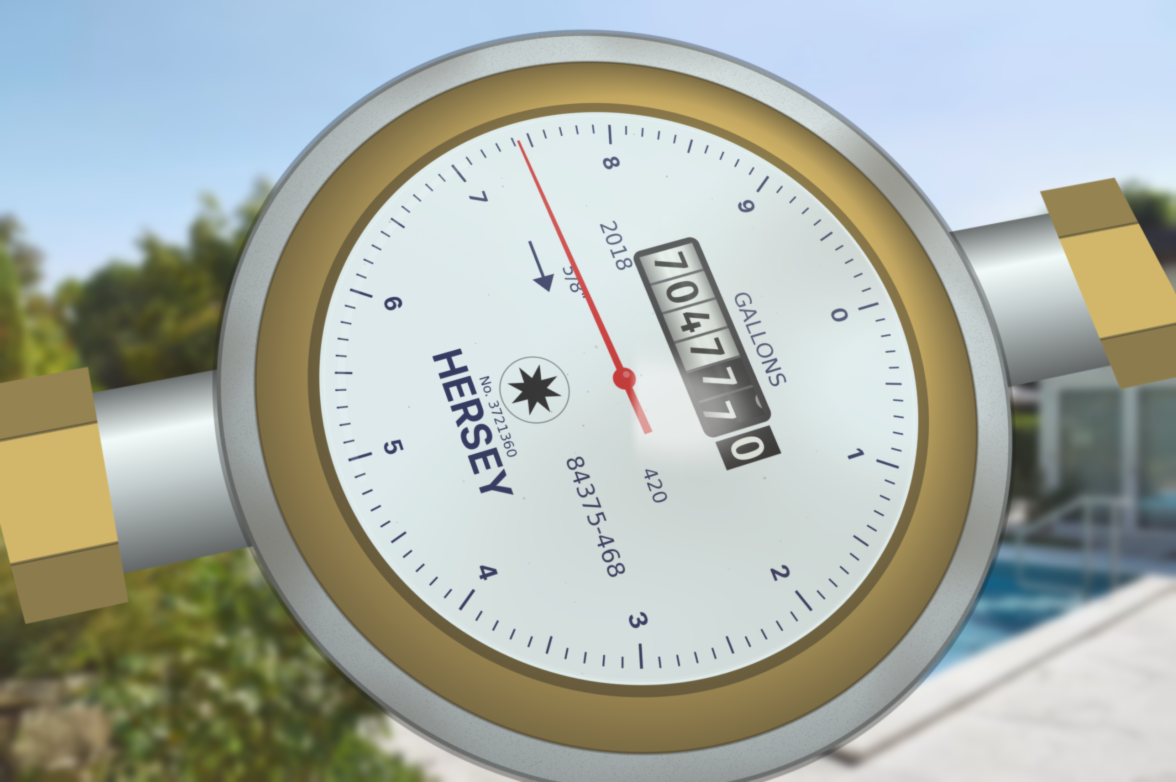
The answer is 7047767.4 (gal)
